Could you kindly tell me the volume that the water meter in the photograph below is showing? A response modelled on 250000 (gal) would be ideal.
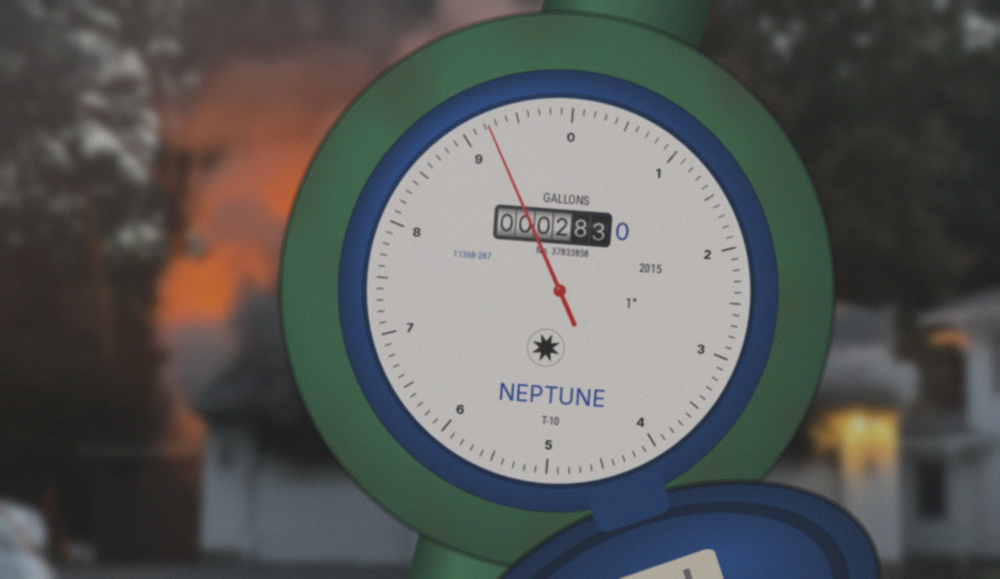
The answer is 2829.2 (gal)
